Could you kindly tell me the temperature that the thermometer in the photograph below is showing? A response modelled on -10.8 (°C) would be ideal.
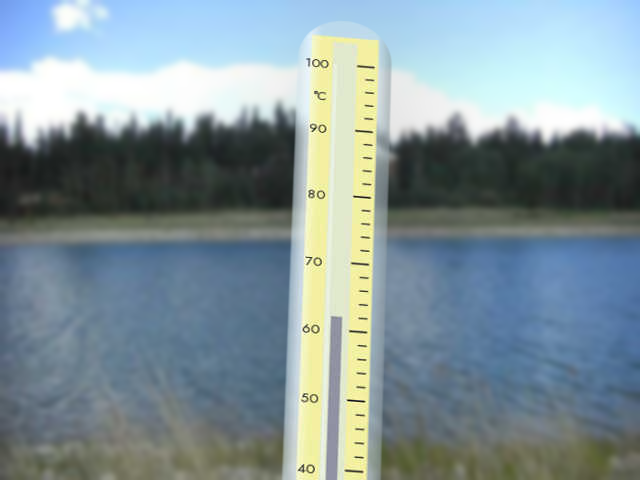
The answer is 62 (°C)
